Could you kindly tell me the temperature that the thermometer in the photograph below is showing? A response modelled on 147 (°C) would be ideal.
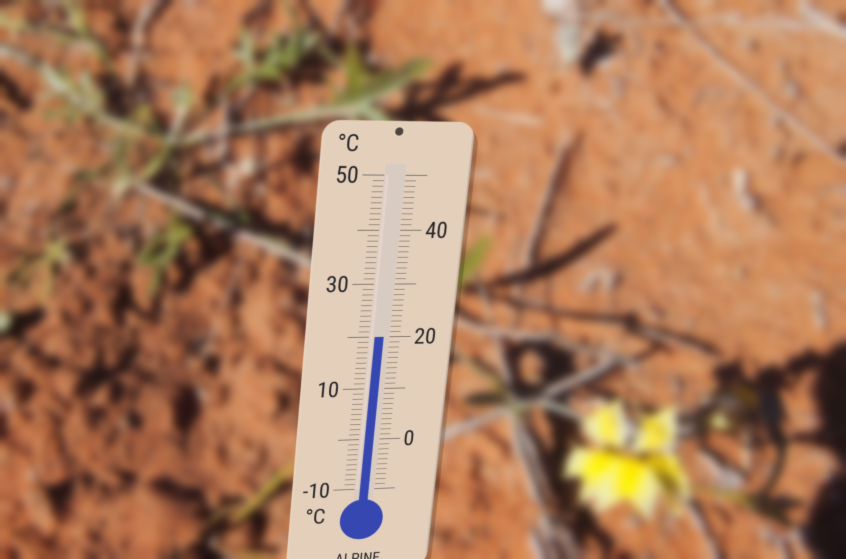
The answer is 20 (°C)
